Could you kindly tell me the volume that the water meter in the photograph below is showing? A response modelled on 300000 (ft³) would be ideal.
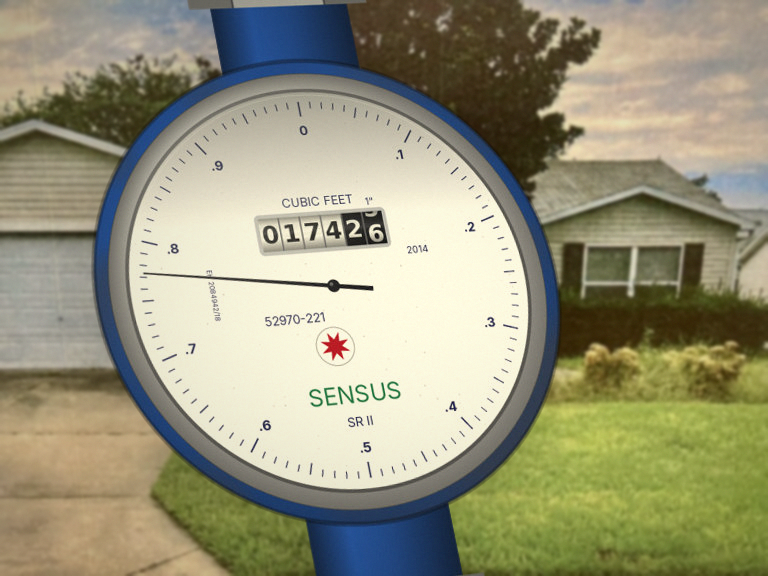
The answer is 17425.77 (ft³)
